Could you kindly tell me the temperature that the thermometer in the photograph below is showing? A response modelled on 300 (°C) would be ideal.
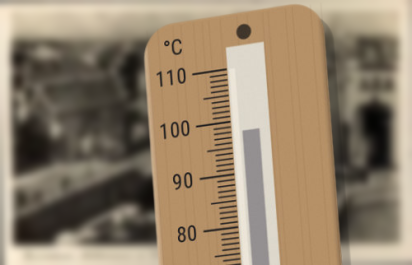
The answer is 98 (°C)
